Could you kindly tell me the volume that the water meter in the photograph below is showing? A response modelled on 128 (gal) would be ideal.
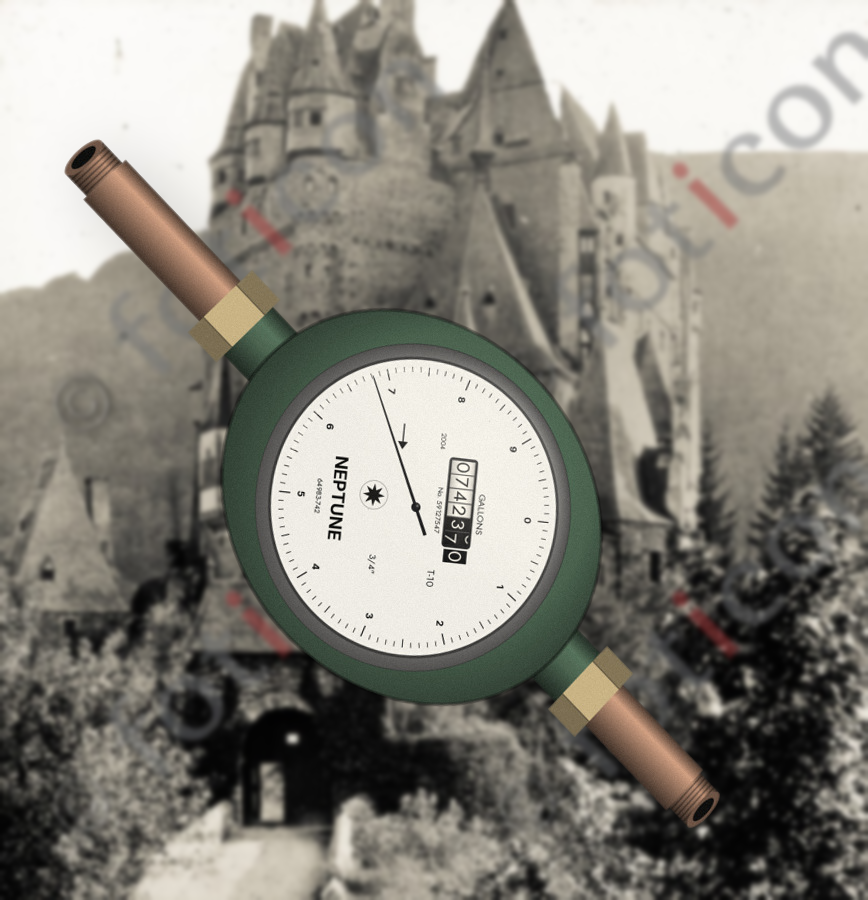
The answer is 742366.8 (gal)
